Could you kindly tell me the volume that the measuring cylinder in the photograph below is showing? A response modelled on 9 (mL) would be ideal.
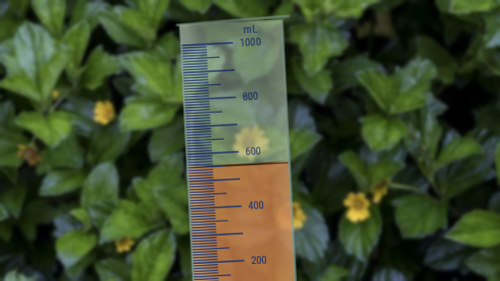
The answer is 550 (mL)
